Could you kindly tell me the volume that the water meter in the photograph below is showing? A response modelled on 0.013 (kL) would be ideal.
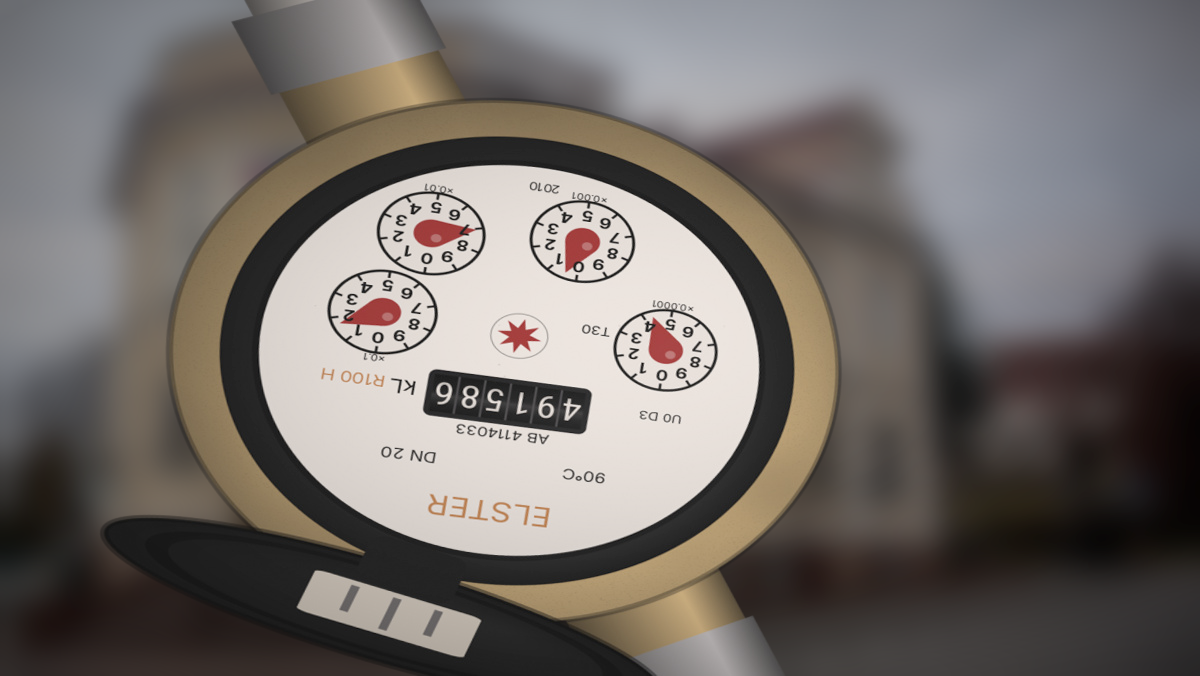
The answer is 491586.1704 (kL)
